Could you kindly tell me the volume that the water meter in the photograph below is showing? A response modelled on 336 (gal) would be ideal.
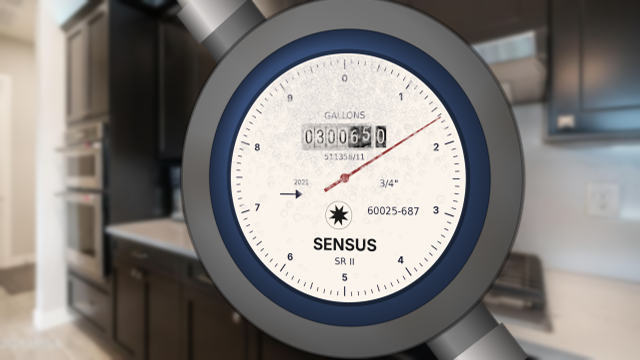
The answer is 300651.6 (gal)
